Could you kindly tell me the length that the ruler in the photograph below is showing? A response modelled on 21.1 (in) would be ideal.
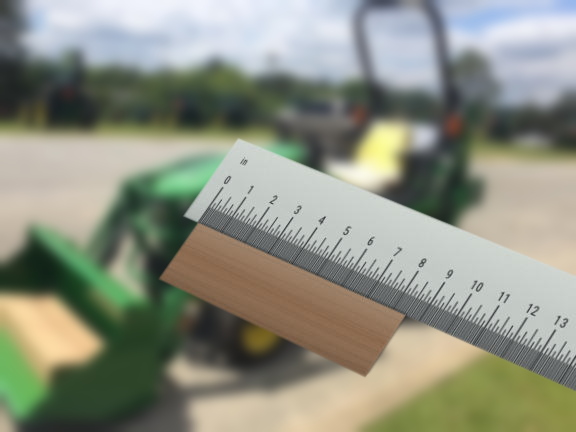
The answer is 8.5 (in)
